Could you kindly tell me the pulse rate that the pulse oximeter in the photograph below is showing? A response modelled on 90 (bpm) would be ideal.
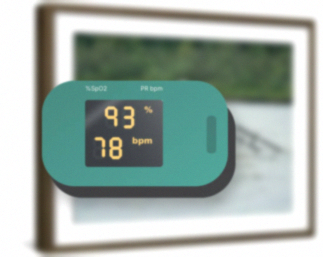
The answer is 78 (bpm)
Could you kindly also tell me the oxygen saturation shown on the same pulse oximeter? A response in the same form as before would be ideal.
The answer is 93 (%)
